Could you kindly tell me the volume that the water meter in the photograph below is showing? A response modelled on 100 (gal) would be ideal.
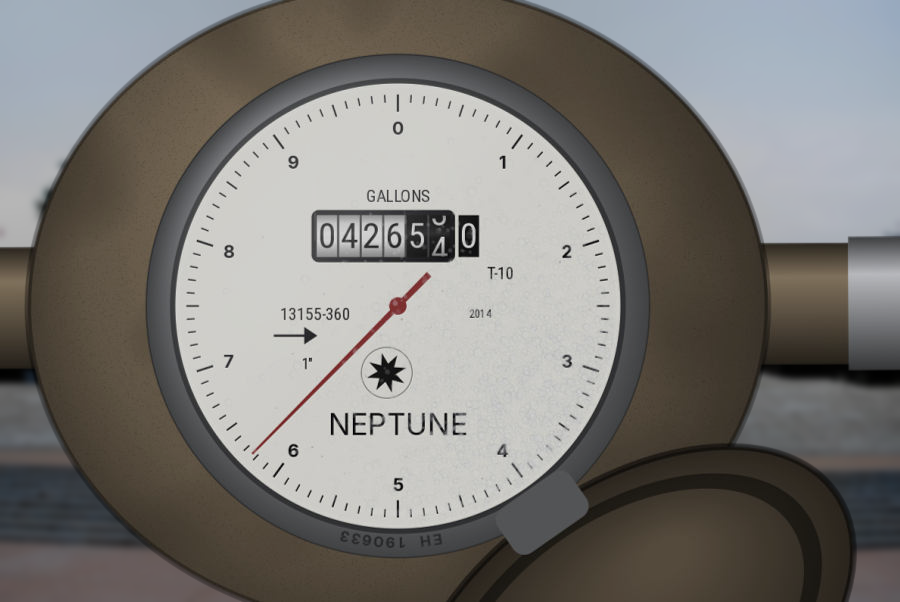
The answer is 426536.2 (gal)
